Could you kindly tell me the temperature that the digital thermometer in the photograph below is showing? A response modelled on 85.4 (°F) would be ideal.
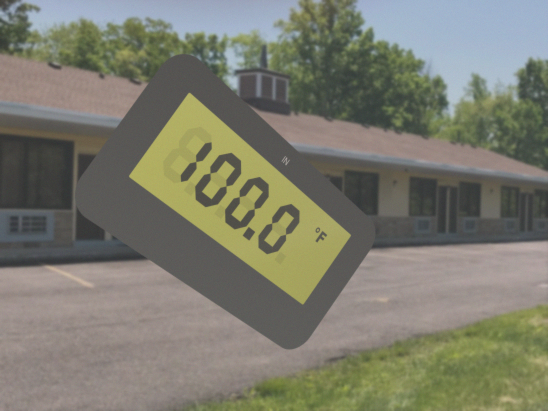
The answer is 100.0 (°F)
